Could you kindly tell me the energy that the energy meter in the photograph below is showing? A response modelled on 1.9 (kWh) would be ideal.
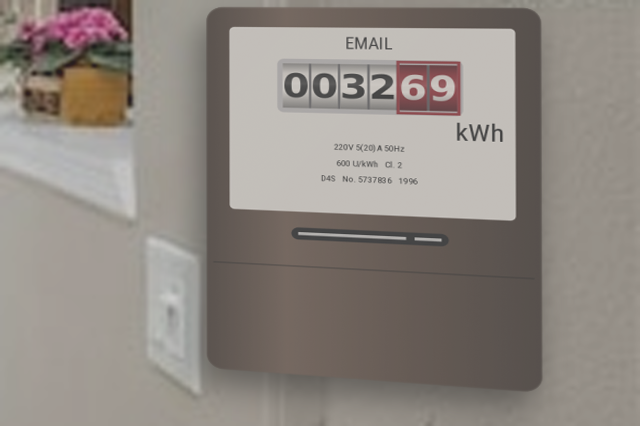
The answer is 32.69 (kWh)
